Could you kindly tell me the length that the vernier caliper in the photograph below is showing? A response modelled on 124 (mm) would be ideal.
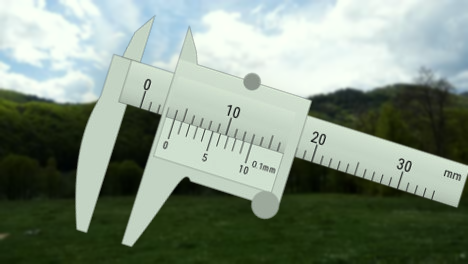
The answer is 4.0 (mm)
